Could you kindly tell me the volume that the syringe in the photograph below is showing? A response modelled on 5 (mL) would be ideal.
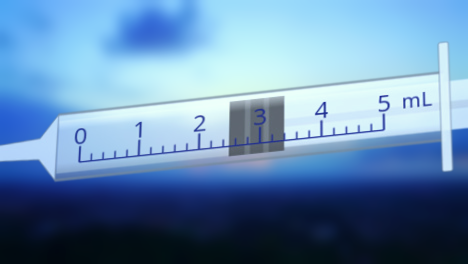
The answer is 2.5 (mL)
